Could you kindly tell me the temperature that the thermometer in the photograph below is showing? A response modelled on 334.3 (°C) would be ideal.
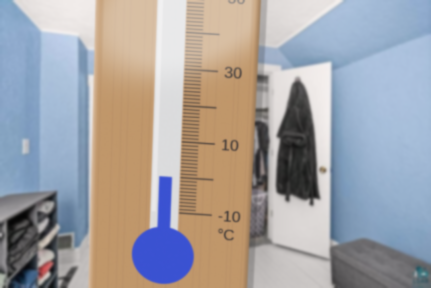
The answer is 0 (°C)
